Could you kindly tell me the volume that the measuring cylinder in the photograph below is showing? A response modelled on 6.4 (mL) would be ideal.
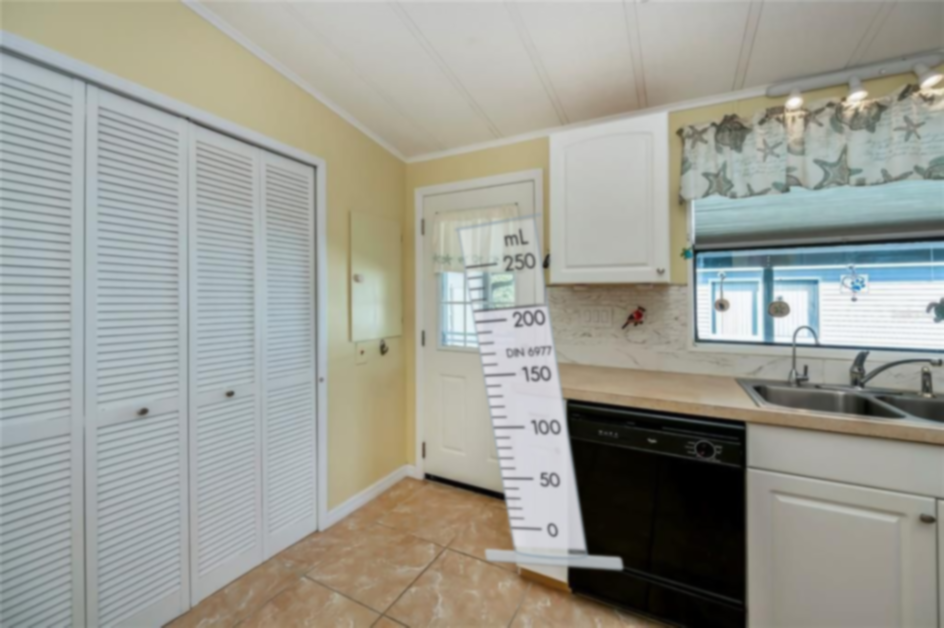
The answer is 210 (mL)
